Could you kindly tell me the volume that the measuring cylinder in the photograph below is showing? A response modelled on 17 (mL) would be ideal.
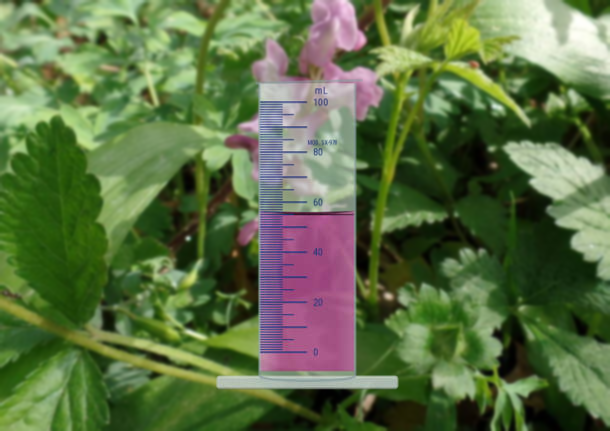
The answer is 55 (mL)
